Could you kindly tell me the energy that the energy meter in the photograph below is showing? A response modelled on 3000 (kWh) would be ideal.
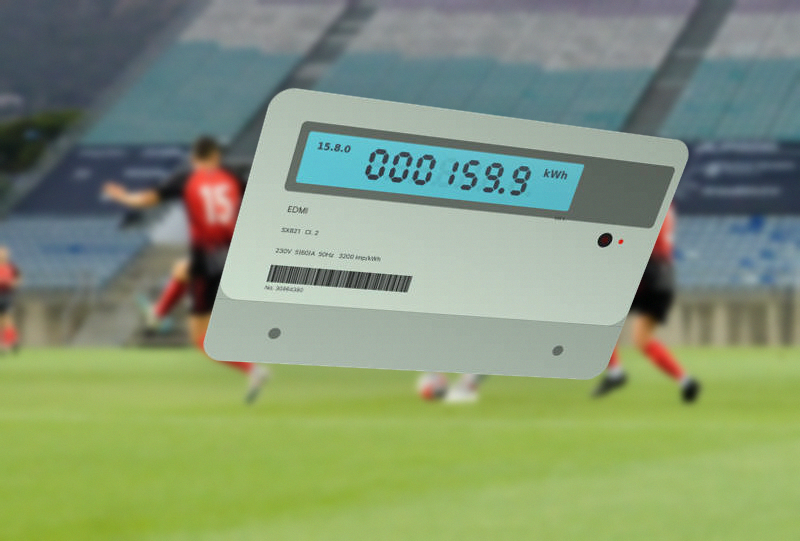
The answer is 159.9 (kWh)
